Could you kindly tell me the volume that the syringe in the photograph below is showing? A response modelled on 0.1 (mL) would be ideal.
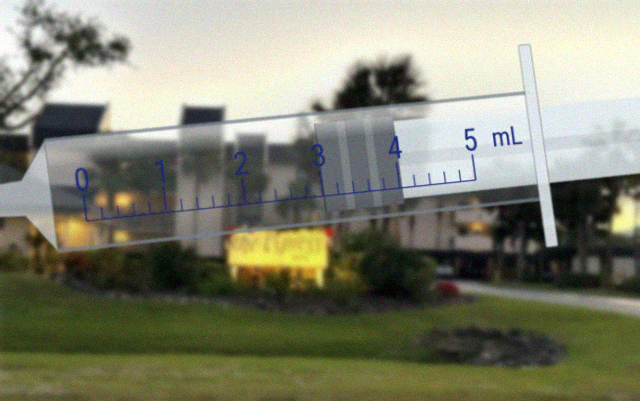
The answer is 3 (mL)
